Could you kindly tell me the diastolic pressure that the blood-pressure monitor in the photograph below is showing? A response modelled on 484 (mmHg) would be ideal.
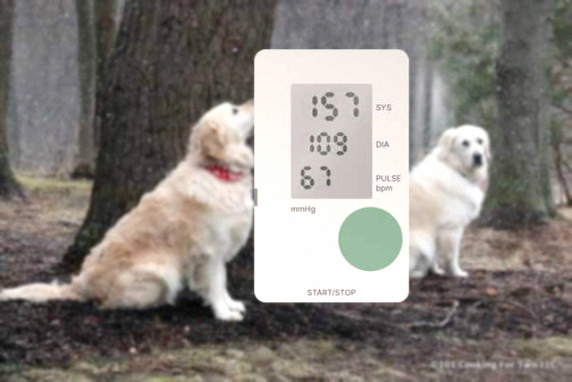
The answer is 109 (mmHg)
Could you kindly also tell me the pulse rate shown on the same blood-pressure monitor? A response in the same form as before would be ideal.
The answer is 67 (bpm)
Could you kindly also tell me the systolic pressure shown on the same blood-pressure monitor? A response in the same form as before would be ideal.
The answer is 157 (mmHg)
